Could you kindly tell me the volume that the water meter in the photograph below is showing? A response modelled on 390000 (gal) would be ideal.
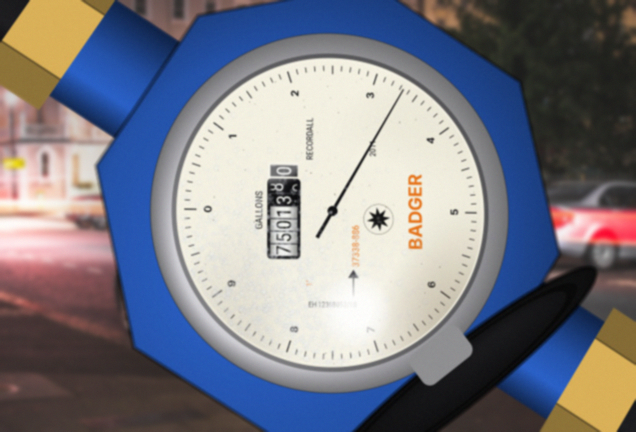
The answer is 7501383.3 (gal)
